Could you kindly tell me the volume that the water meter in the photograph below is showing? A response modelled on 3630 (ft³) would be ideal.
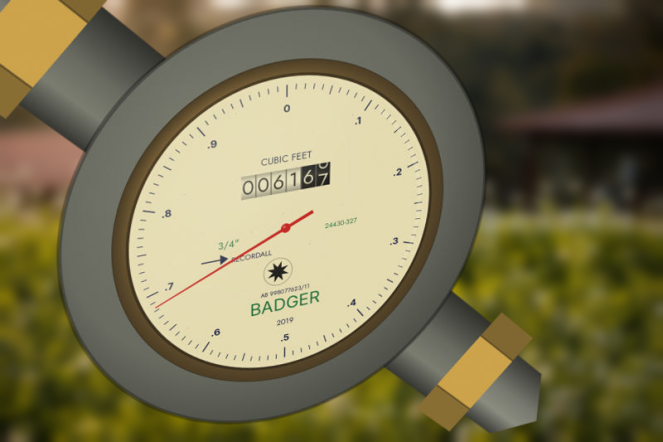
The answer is 6166.68 (ft³)
